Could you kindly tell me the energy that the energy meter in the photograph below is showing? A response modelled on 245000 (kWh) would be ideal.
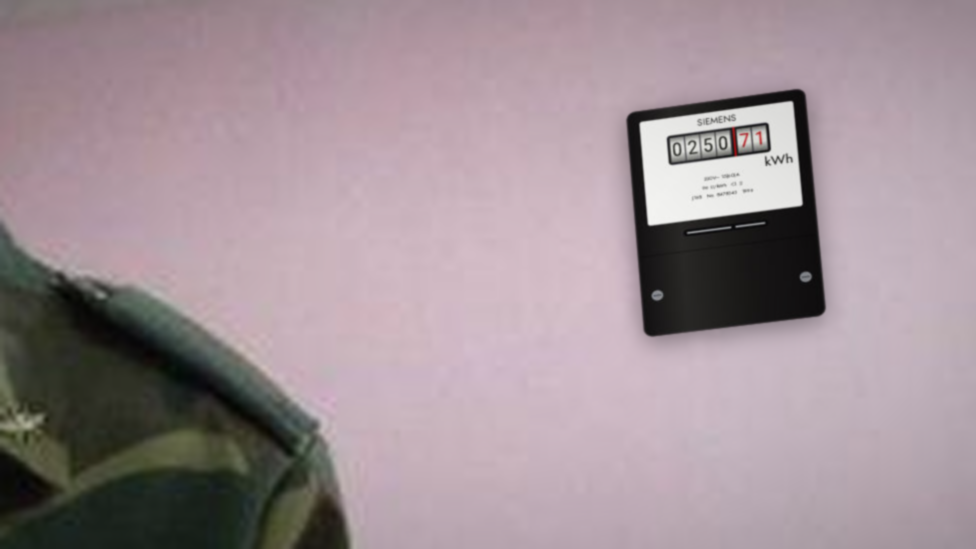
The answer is 250.71 (kWh)
